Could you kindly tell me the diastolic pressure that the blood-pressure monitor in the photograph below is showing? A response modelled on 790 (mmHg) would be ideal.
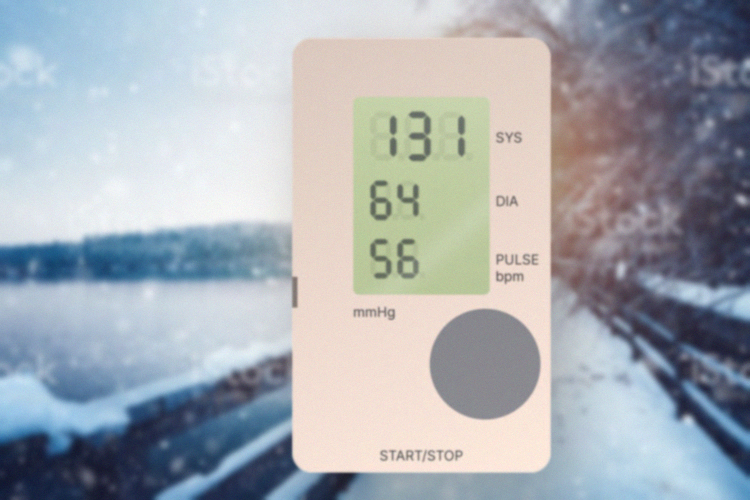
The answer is 64 (mmHg)
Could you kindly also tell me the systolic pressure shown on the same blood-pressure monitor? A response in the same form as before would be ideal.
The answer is 131 (mmHg)
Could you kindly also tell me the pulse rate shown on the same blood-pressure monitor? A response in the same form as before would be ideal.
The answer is 56 (bpm)
